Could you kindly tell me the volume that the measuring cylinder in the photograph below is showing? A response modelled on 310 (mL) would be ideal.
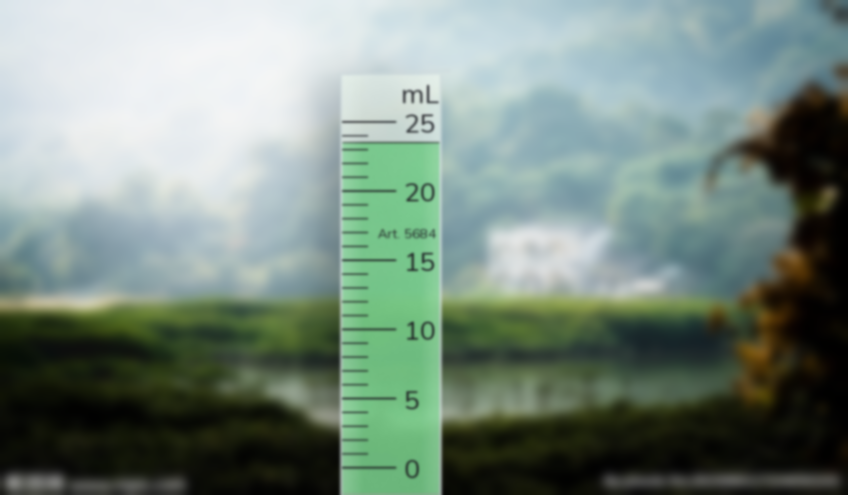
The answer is 23.5 (mL)
